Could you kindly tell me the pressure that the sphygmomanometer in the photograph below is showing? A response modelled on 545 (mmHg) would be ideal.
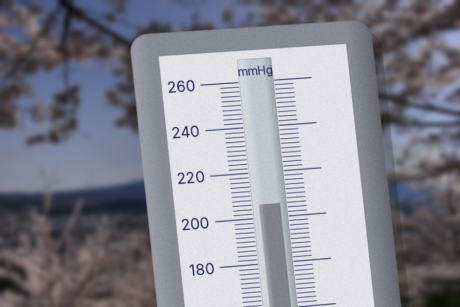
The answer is 206 (mmHg)
